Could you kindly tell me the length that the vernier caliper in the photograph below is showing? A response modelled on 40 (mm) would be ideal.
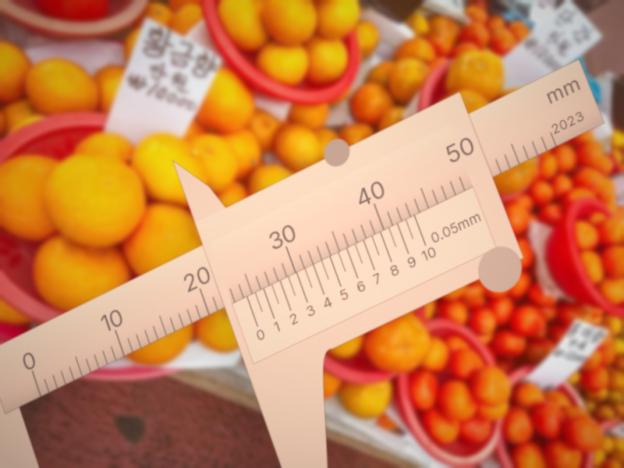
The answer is 24.4 (mm)
